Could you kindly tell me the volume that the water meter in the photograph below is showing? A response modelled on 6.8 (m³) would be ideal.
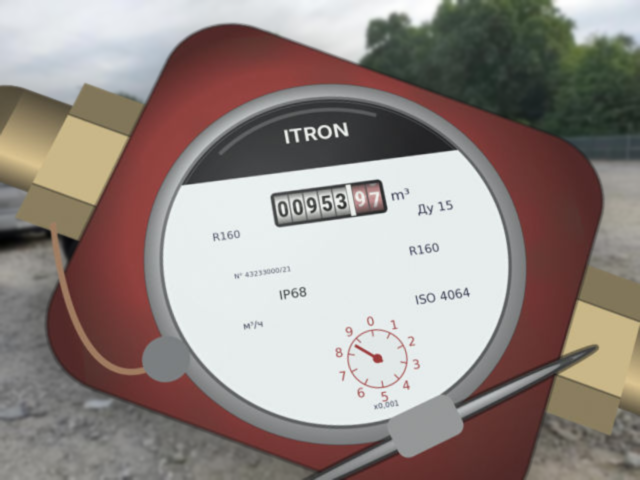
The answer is 953.968 (m³)
